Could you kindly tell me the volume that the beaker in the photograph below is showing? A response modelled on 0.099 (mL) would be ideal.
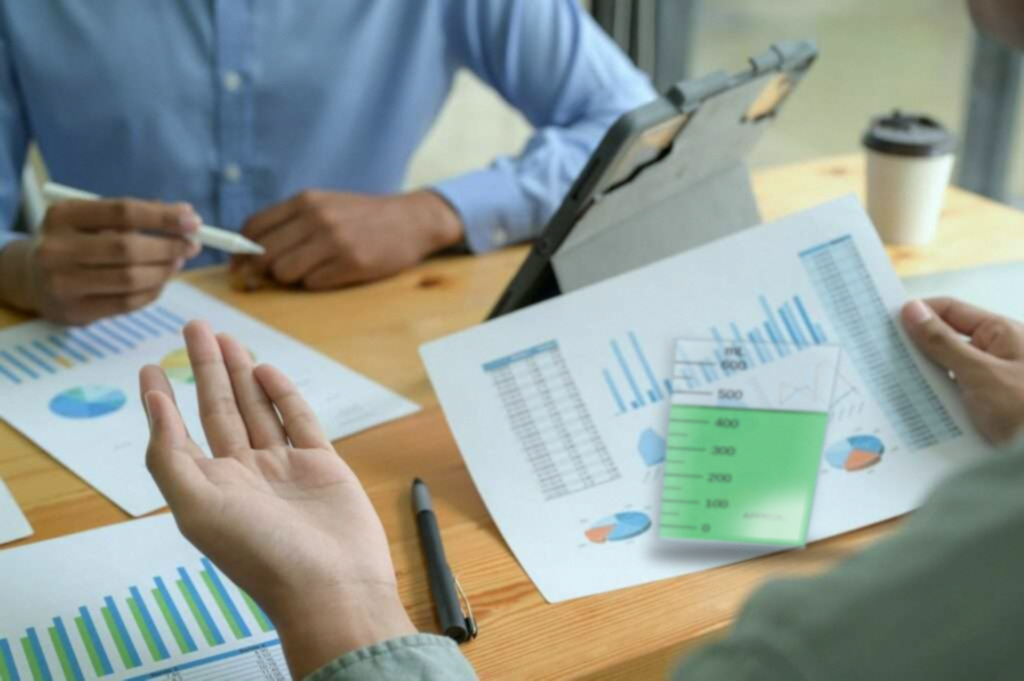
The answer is 450 (mL)
